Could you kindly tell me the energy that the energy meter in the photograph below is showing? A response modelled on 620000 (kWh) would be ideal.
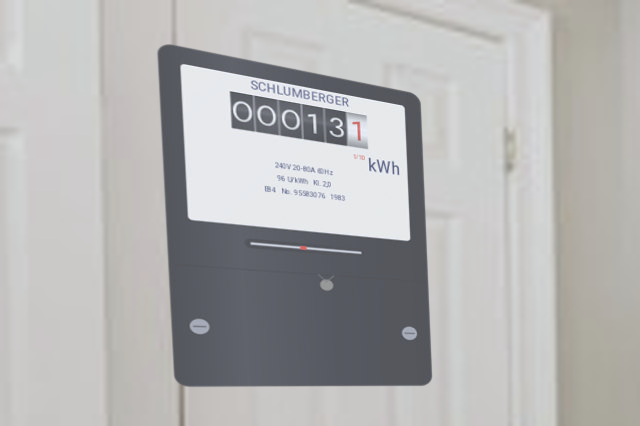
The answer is 13.1 (kWh)
